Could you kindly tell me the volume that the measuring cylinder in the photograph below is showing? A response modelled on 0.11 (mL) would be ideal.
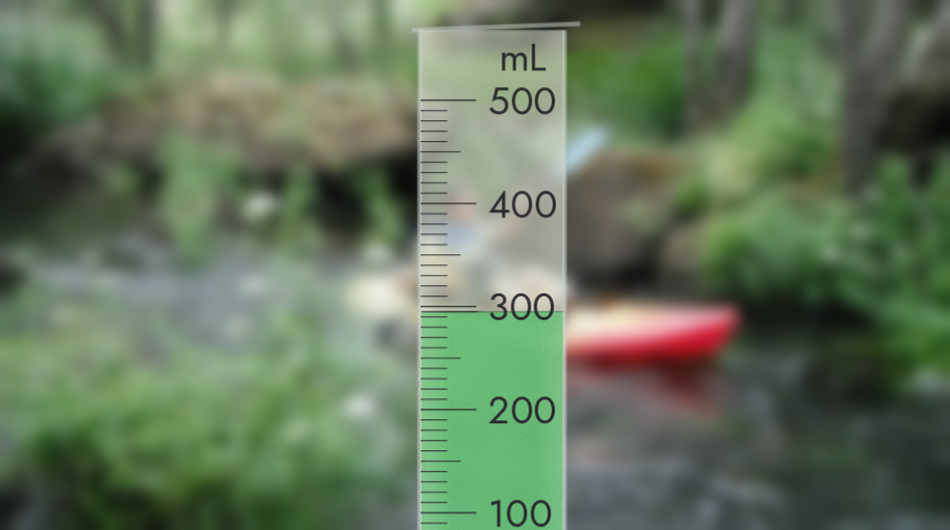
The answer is 295 (mL)
